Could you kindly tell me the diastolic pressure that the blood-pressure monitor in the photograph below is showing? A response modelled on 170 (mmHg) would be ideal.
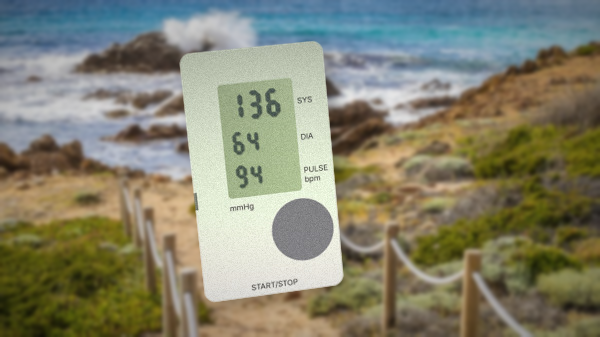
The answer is 64 (mmHg)
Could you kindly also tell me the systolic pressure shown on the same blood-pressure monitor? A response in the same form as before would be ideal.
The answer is 136 (mmHg)
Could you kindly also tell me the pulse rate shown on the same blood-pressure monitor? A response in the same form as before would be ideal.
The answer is 94 (bpm)
